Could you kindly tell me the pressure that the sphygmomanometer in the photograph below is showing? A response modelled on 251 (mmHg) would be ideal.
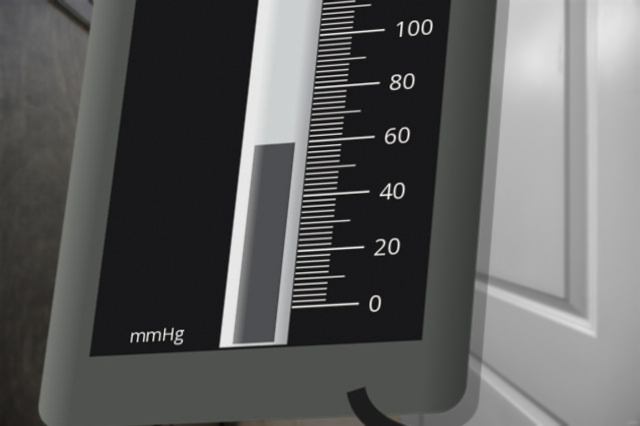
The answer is 60 (mmHg)
